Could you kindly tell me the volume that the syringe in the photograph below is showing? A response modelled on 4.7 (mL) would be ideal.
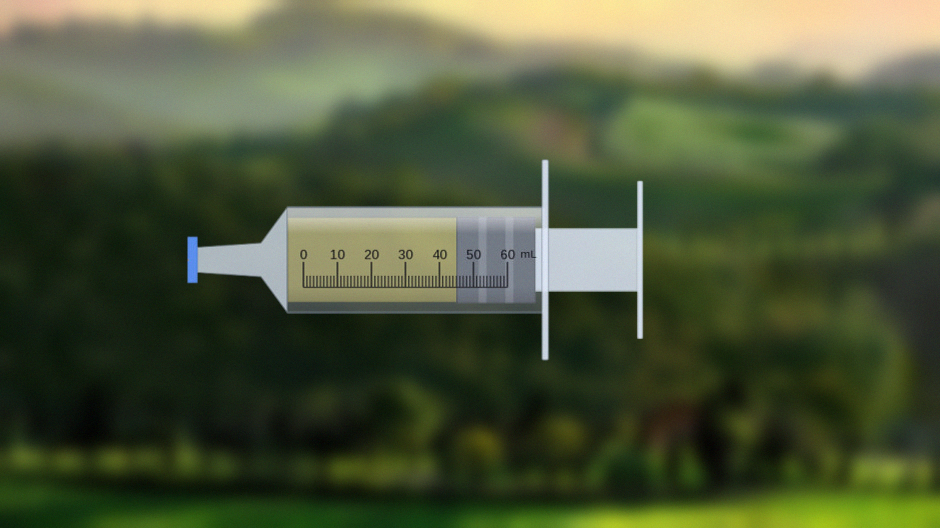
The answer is 45 (mL)
